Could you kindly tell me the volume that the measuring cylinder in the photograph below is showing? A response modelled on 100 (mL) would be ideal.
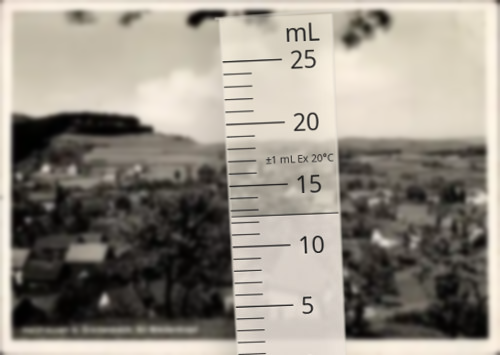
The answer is 12.5 (mL)
